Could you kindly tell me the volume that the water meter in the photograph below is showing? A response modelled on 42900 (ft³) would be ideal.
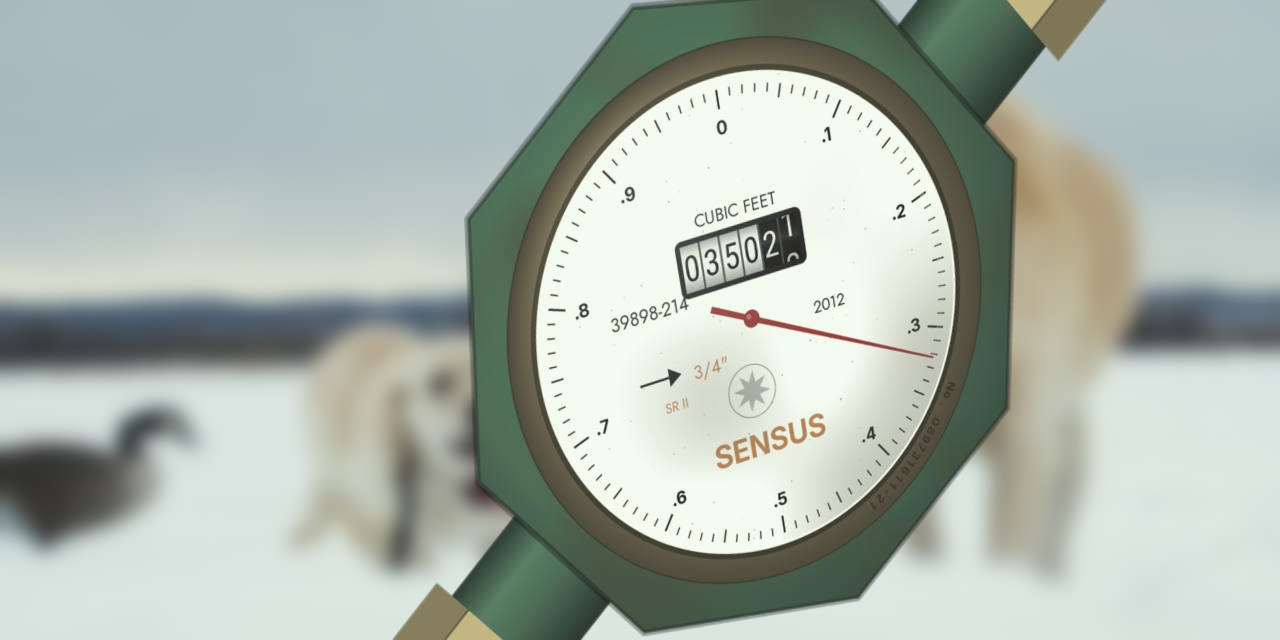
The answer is 35021.32 (ft³)
